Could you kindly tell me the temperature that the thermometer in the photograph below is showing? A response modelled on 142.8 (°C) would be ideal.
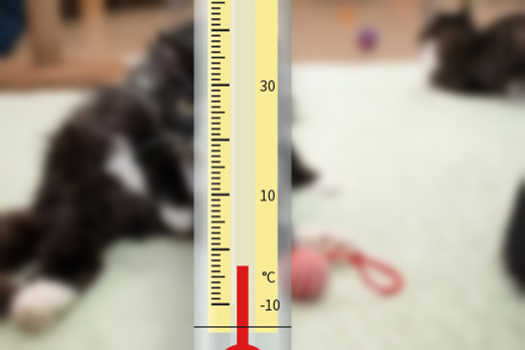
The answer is -3 (°C)
